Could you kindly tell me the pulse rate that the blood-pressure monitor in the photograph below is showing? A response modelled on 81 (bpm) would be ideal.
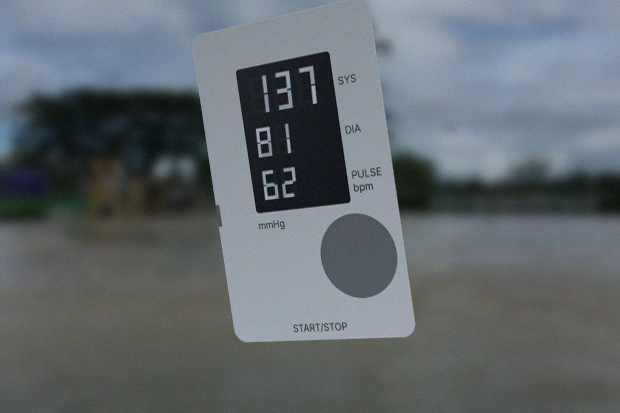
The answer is 62 (bpm)
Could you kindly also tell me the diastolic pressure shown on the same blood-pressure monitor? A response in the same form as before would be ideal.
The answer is 81 (mmHg)
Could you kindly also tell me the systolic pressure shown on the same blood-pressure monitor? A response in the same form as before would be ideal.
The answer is 137 (mmHg)
